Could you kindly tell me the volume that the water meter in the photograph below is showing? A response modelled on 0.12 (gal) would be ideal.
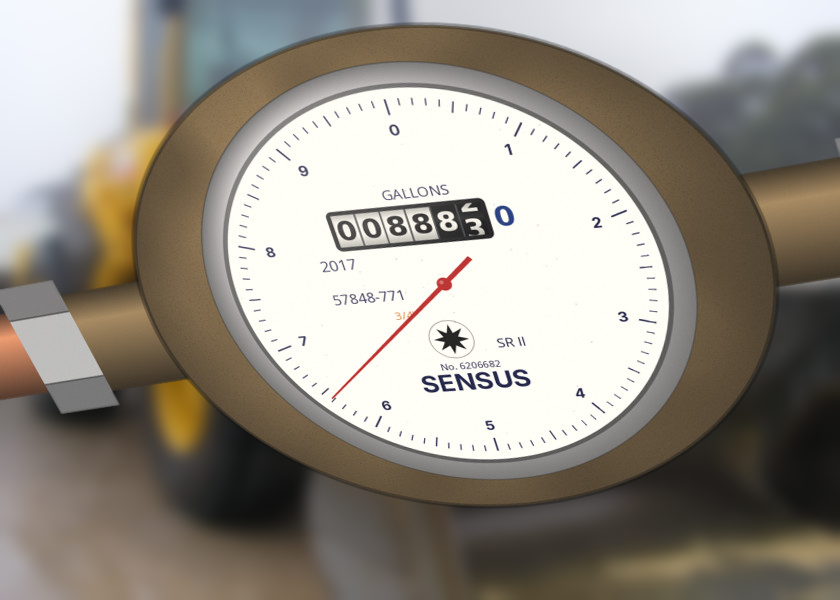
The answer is 88826.4 (gal)
